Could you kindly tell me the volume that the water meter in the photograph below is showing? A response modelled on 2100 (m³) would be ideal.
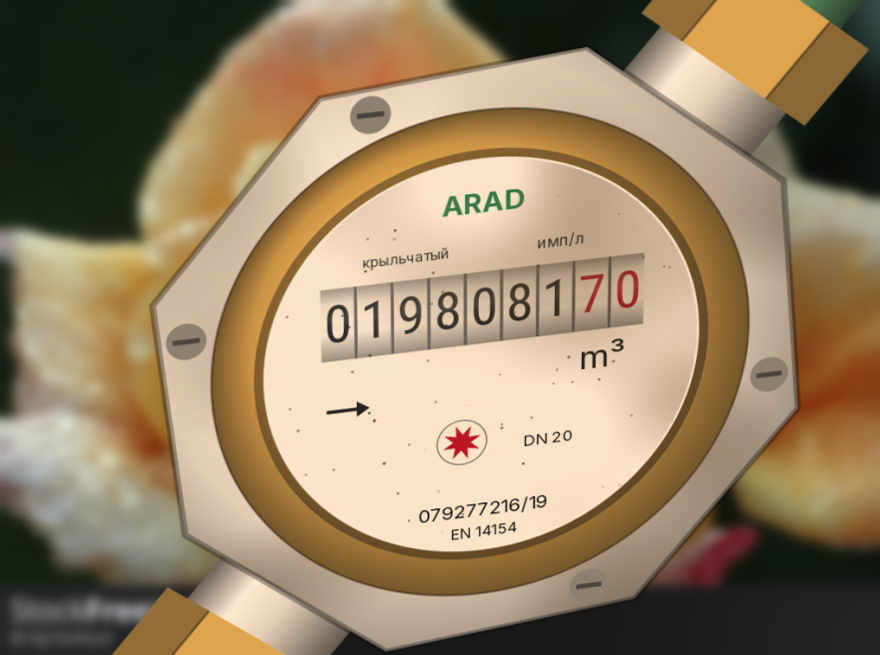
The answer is 198081.70 (m³)
